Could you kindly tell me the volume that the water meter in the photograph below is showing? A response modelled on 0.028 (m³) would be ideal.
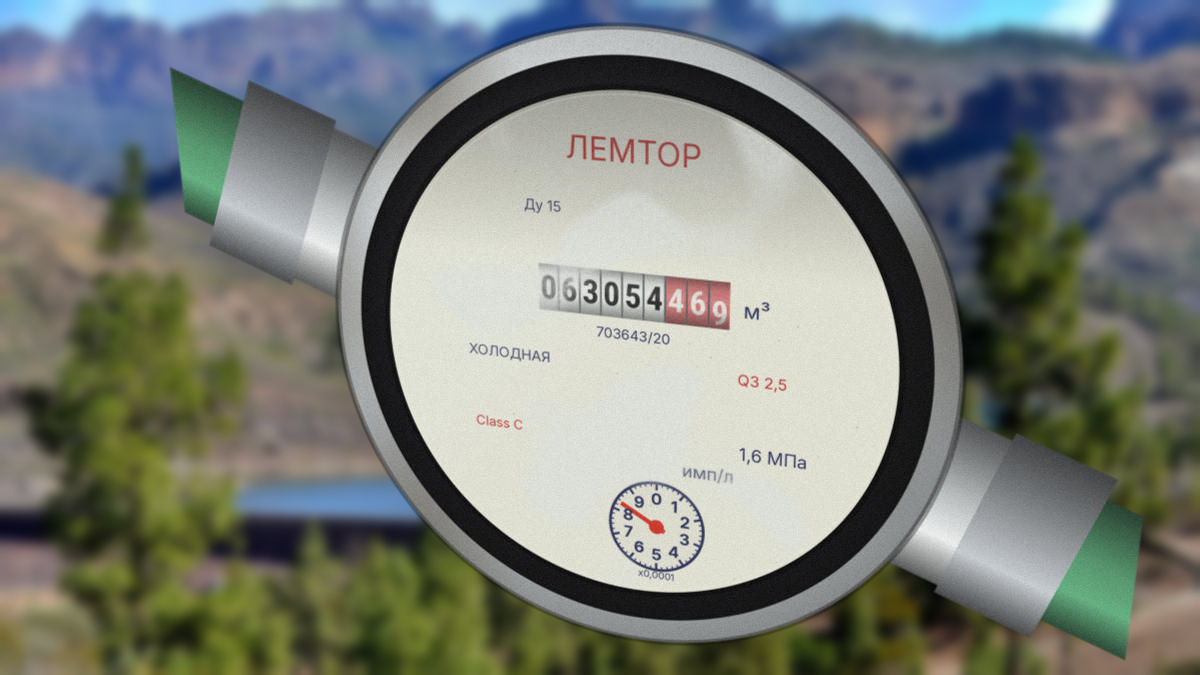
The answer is 63054.4688 (m³)
